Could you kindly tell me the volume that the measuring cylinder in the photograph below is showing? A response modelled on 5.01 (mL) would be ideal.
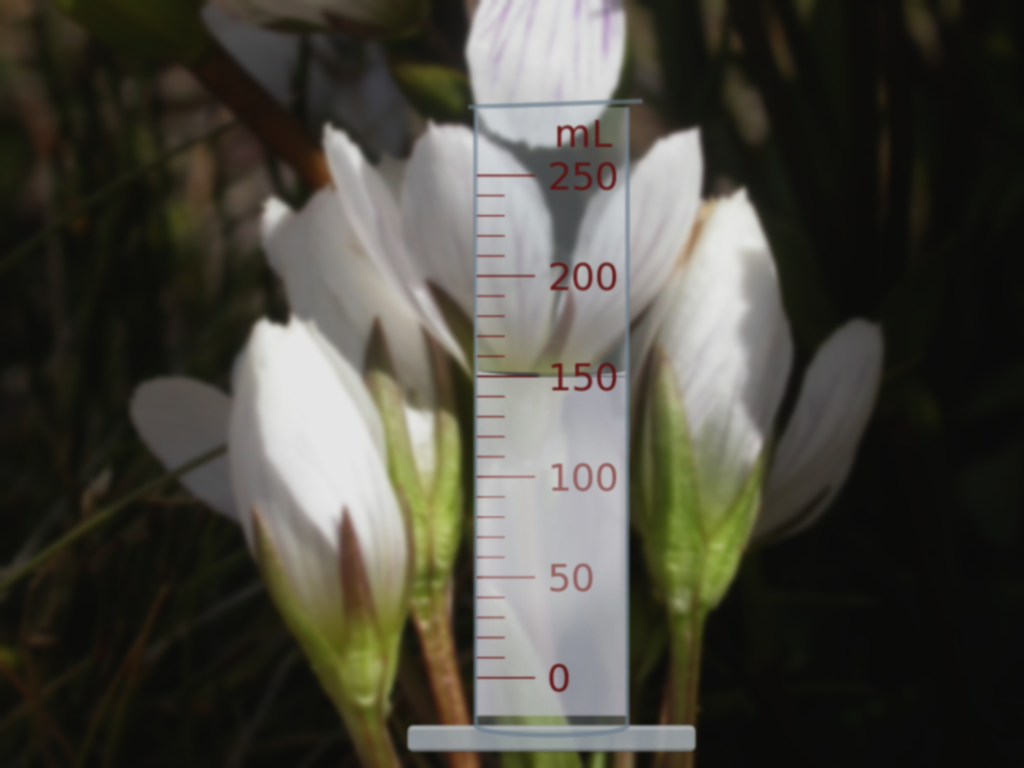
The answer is 150 (mL)
